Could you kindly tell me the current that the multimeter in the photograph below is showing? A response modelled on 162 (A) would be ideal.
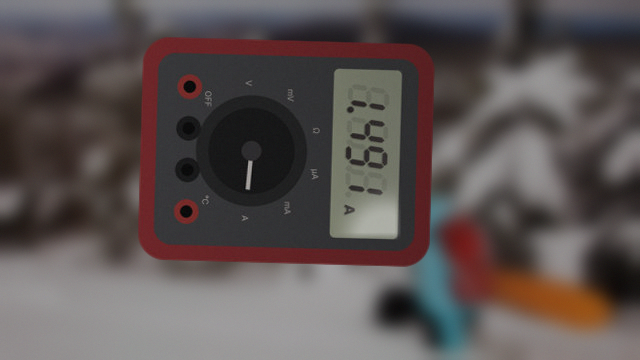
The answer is 1.491 (A)
